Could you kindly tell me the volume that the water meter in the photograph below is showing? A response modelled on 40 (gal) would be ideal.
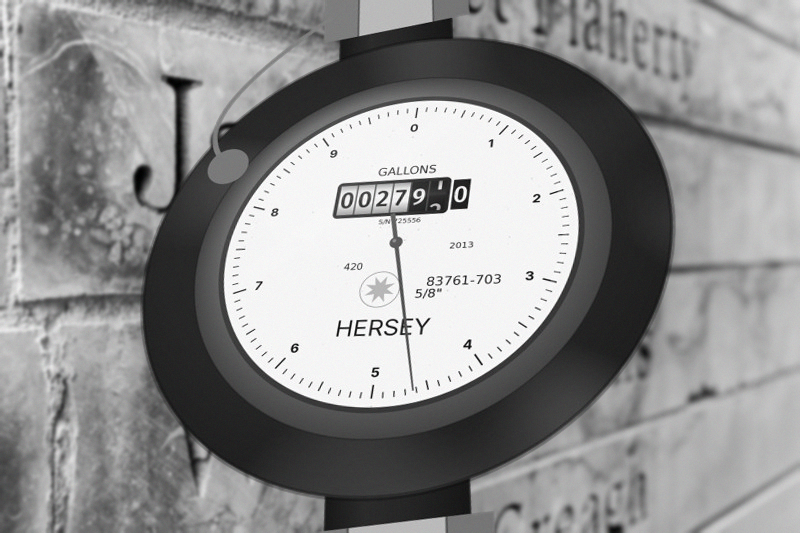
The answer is 27914.6 (gal)
